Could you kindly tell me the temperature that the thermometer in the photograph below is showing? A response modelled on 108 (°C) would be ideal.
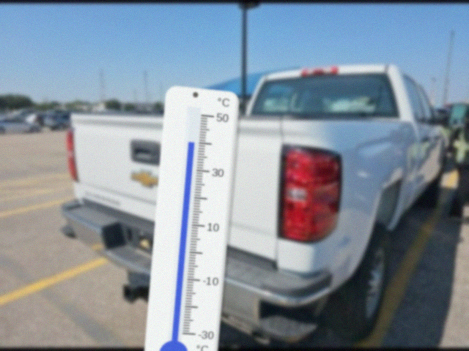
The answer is 40 (°C)
